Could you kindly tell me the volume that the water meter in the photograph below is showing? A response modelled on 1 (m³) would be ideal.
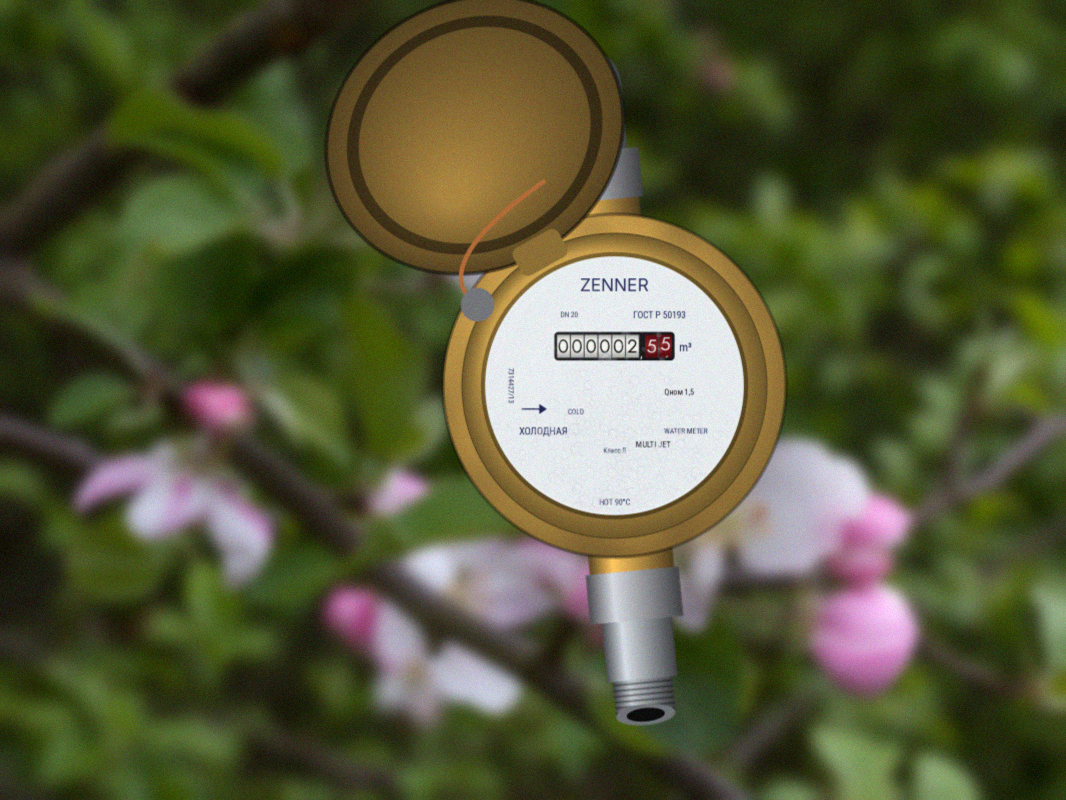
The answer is 2.55 (m³)
